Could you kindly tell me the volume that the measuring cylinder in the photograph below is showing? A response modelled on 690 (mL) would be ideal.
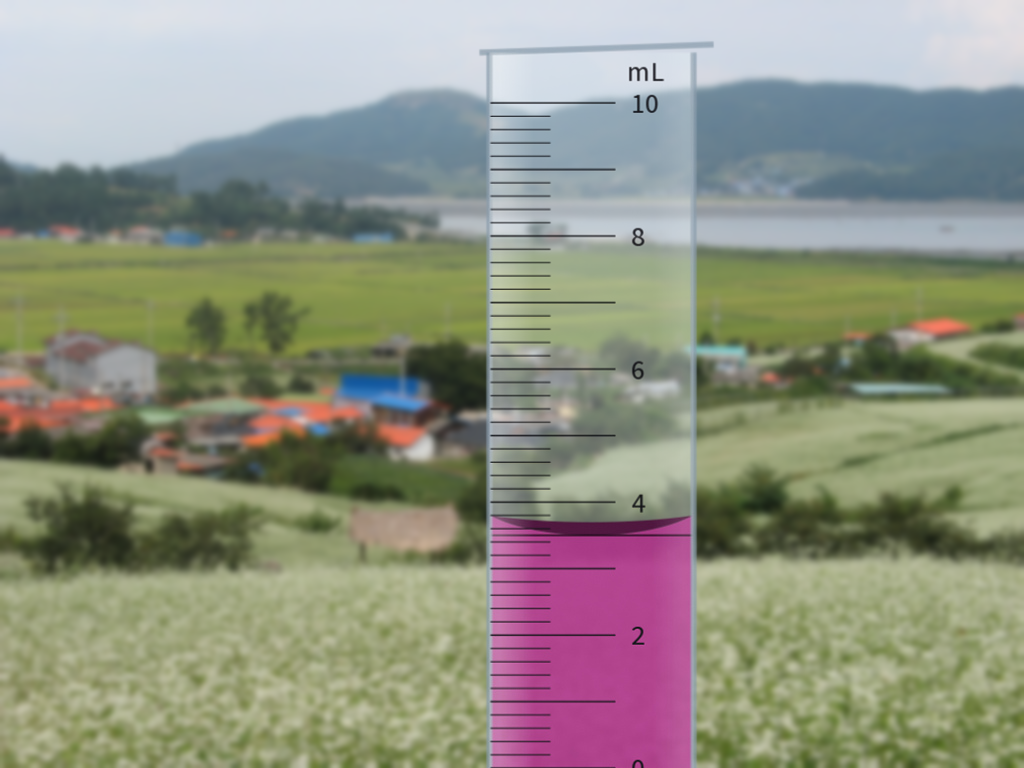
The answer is 3.5 (mL)
